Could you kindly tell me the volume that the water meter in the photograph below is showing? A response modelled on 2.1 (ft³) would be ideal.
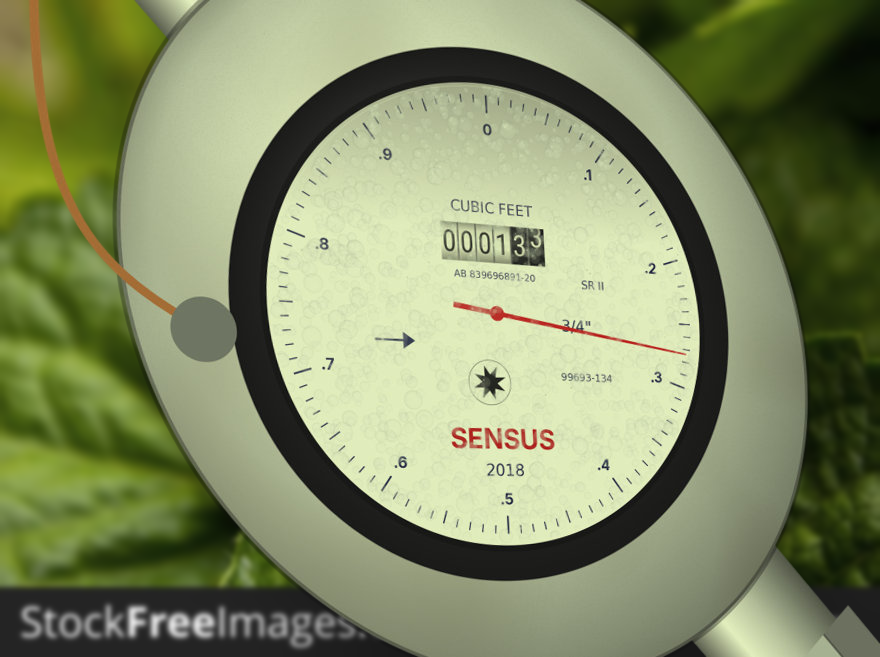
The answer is 133.27 (ft³)
